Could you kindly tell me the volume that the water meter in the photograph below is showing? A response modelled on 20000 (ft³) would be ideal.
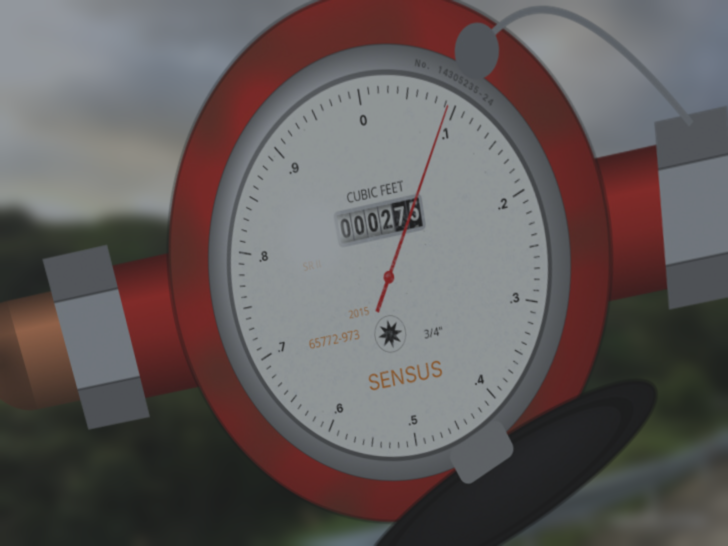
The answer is 275.09 (ft³)
